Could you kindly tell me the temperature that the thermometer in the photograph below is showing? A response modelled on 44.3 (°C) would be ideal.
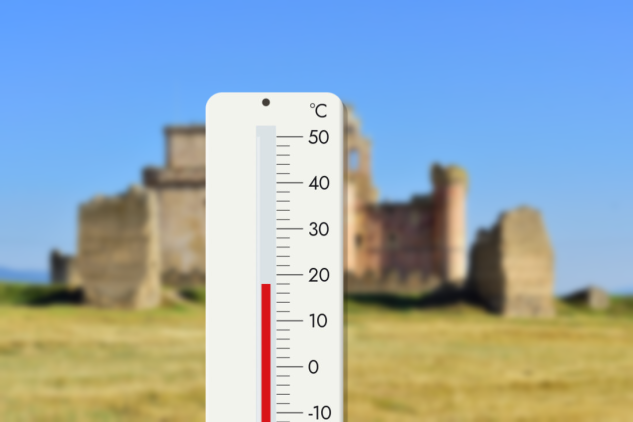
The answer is 18 (°C)
